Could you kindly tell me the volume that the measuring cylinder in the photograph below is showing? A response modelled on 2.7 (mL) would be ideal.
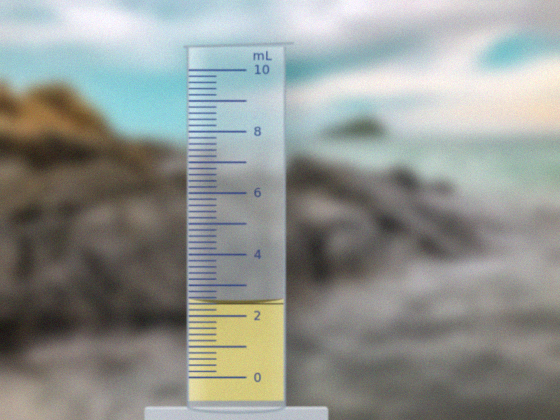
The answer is 2.4 (mL)
